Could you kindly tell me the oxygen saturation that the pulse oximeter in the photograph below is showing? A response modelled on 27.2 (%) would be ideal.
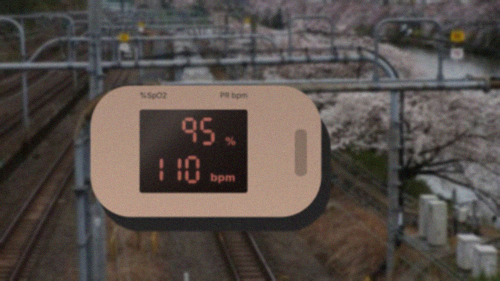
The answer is 95 (%)
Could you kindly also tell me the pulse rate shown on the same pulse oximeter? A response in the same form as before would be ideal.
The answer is 110 (bpm)
